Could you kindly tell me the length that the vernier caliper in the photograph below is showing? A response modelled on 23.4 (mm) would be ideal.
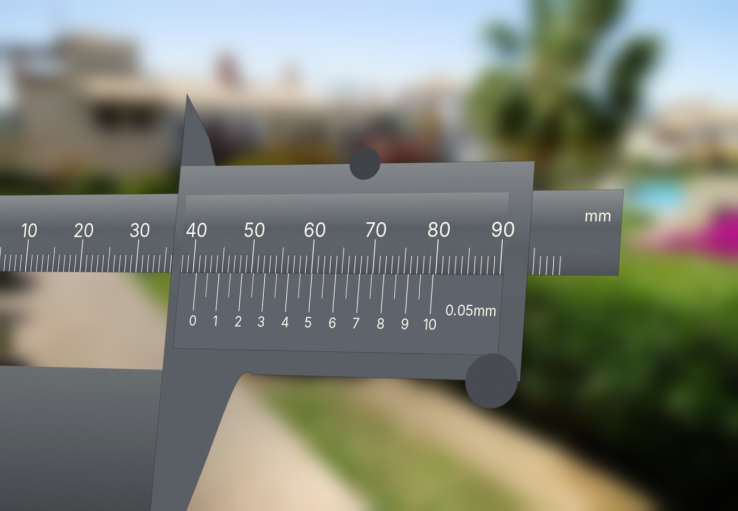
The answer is 40.6 (mm)
